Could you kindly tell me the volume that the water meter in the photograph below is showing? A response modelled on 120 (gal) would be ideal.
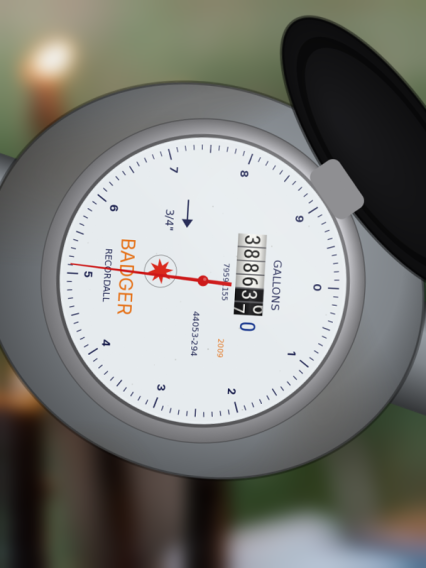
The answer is 3886365.1 (gal)
